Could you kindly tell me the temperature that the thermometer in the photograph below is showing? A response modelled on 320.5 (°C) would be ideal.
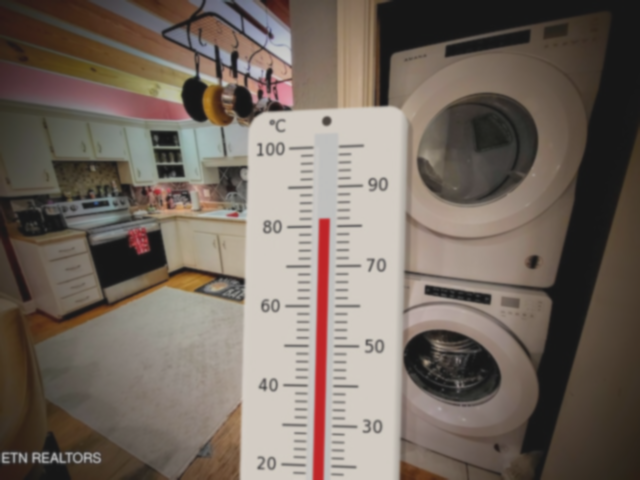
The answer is 82 (°C)
